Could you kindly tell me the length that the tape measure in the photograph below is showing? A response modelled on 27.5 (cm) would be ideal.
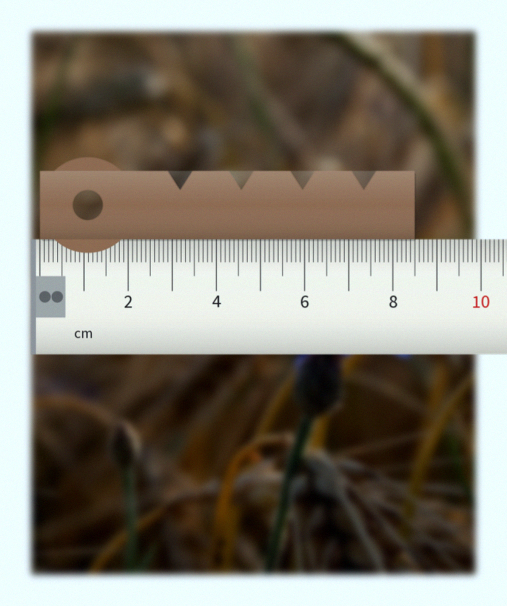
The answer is 8.5 (cm)
